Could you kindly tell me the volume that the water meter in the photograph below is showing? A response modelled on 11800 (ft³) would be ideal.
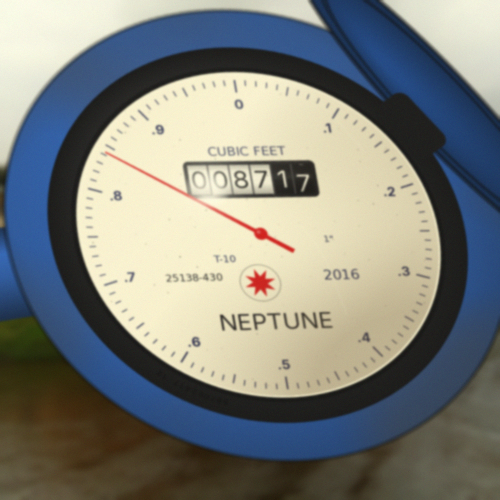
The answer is 8716.84 (ft³)
